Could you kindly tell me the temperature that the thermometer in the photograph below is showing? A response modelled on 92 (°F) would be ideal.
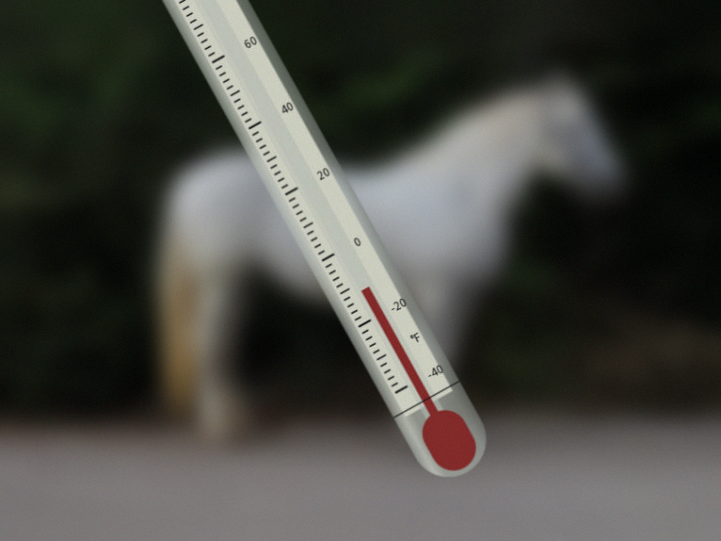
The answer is -12 (°F)
